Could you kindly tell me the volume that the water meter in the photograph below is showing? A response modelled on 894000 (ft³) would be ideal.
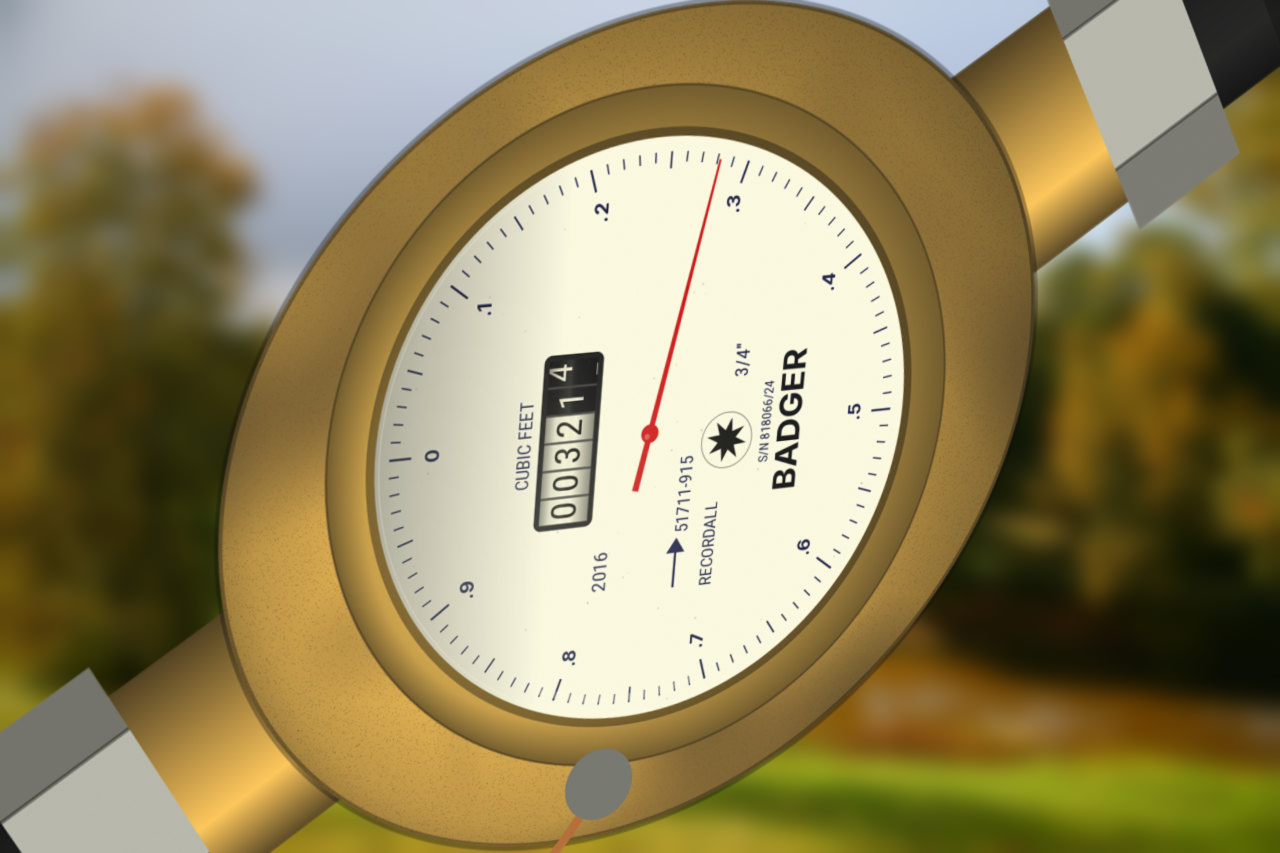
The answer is 3214.28 (ft³)
